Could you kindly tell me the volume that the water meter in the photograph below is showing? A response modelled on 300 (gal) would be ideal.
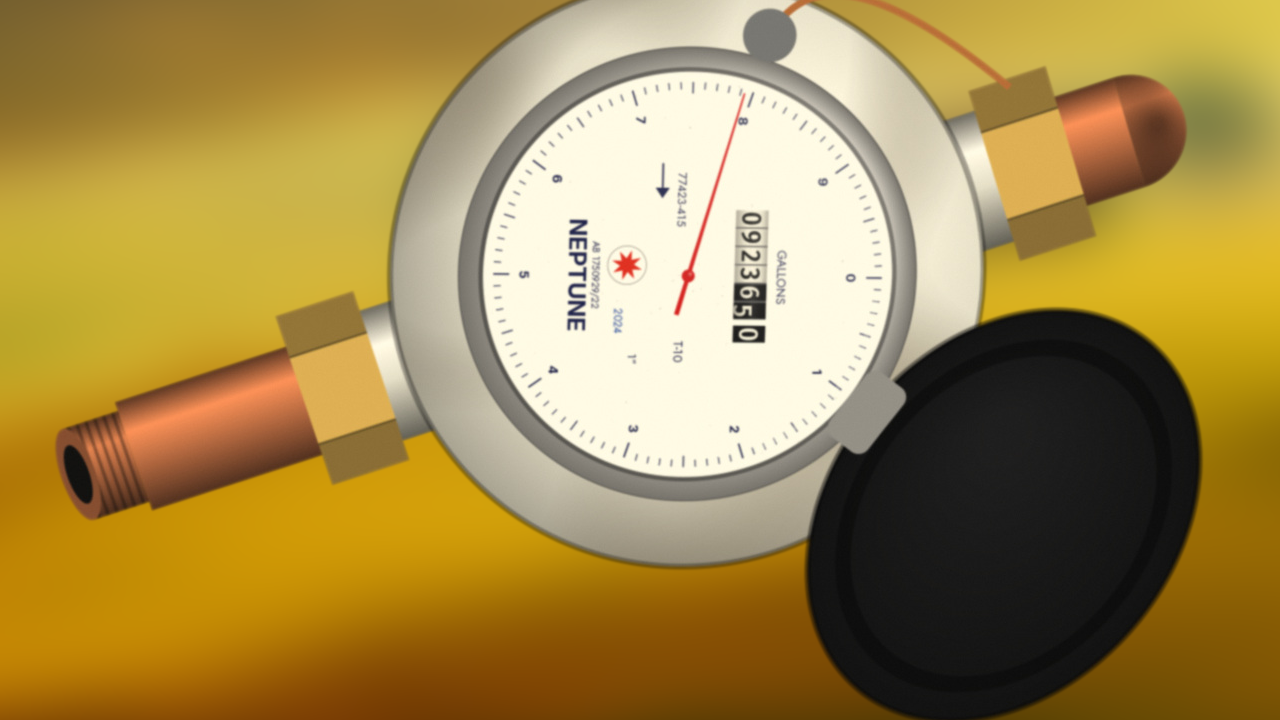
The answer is 923647.9 (gal)
